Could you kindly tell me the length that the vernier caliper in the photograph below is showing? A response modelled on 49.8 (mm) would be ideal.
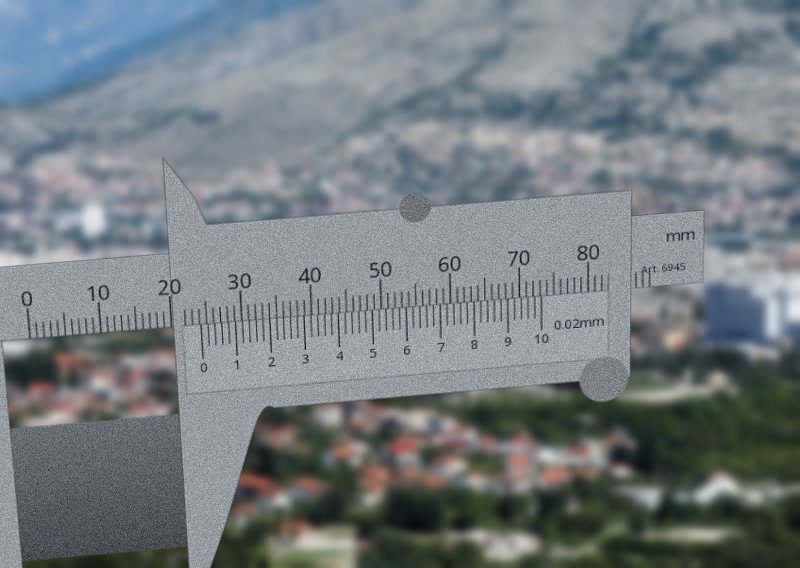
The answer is 24.2 (mm)
